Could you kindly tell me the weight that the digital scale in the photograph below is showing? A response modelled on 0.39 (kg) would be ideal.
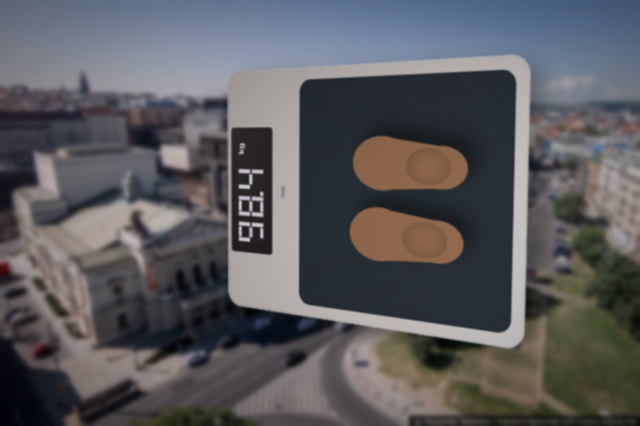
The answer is 98.4 (kg)
